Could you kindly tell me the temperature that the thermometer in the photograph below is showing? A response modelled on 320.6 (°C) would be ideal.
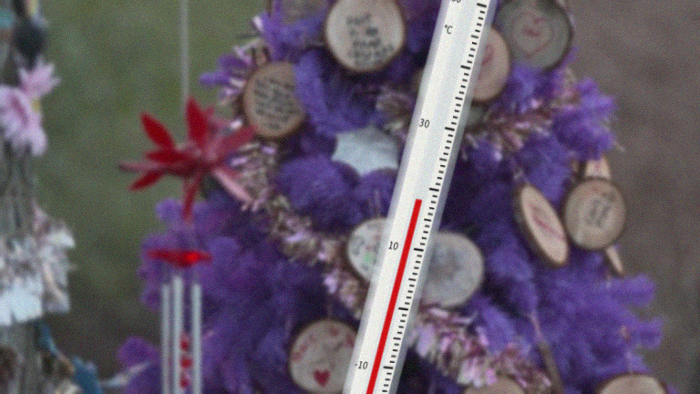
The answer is 18 (°C)
